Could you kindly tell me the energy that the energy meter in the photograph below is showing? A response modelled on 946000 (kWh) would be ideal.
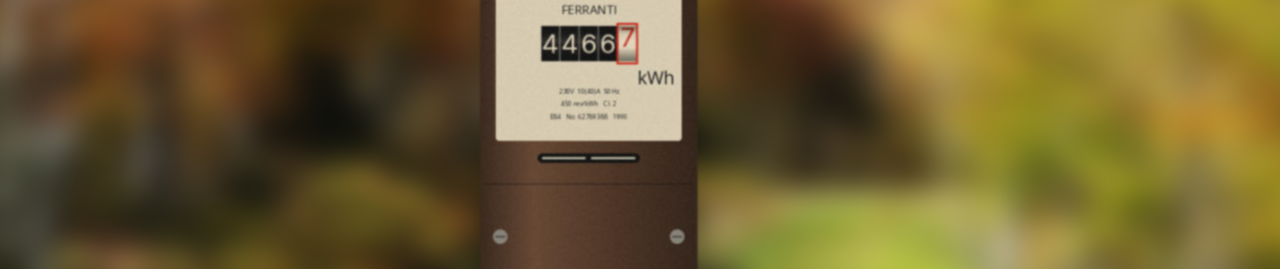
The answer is 4466.7 (kWh)
